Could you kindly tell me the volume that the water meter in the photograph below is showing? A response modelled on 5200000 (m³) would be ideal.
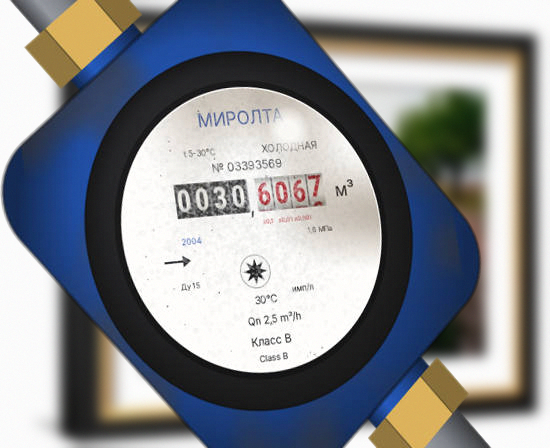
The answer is 30.6067 (m³)
